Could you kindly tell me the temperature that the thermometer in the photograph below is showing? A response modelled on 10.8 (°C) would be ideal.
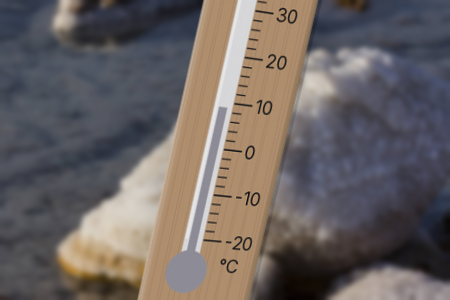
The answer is 9 (°C)
